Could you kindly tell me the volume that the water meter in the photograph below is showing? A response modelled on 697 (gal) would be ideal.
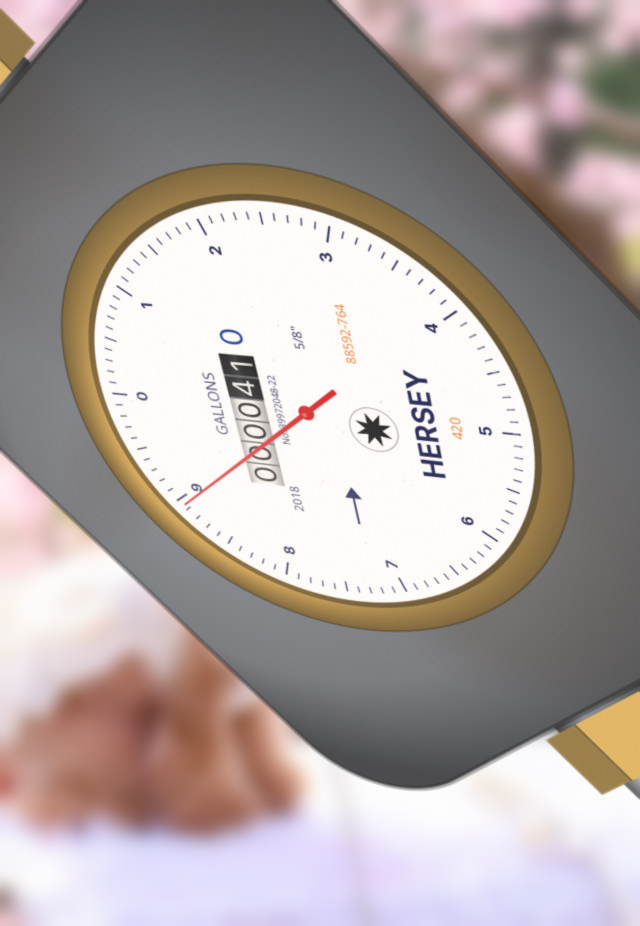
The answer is 408.9 (gal)
